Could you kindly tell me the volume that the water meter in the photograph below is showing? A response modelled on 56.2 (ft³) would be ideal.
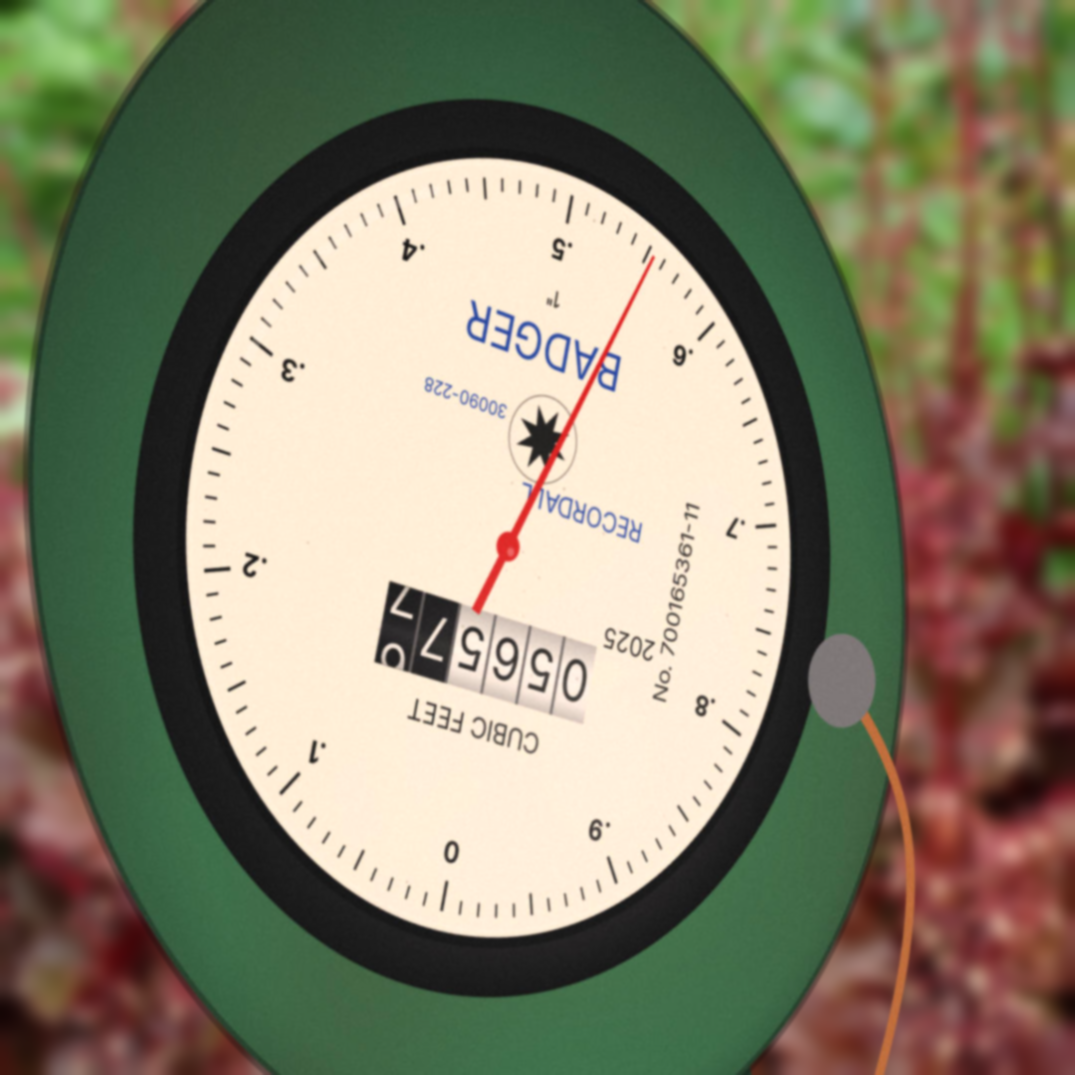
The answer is 56576.55 (ft³)
